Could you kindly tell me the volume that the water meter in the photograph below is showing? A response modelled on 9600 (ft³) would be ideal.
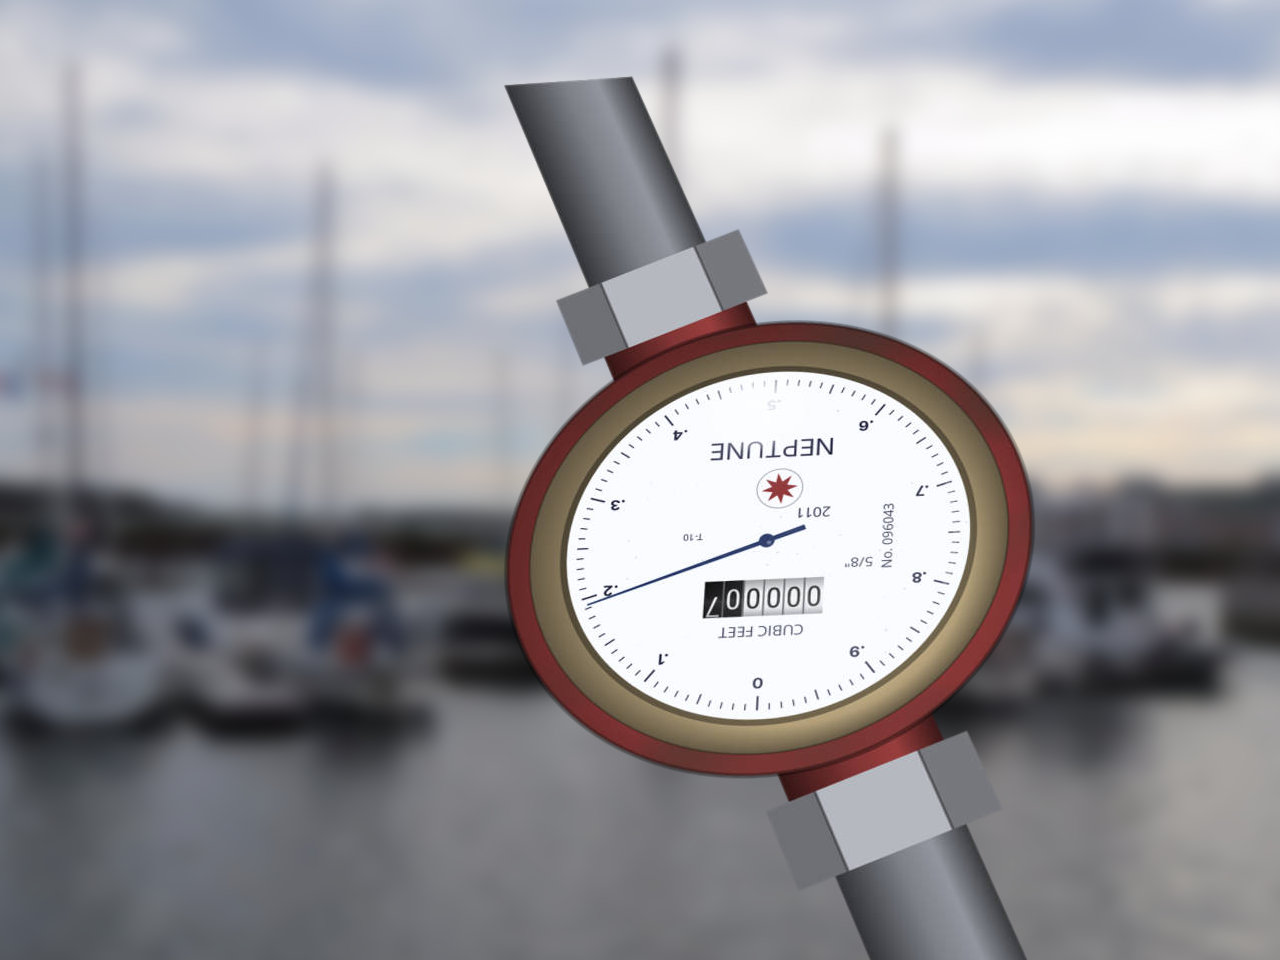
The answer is 7.19 (ft³)
